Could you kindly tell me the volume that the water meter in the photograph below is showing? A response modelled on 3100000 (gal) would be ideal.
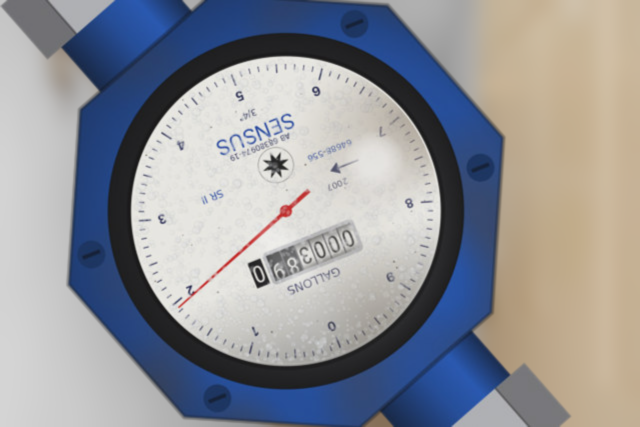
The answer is 3891.9 (gal)
